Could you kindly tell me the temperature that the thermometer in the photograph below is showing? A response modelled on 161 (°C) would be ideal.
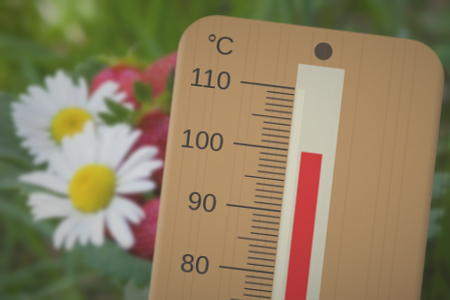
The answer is 100 (°C)
